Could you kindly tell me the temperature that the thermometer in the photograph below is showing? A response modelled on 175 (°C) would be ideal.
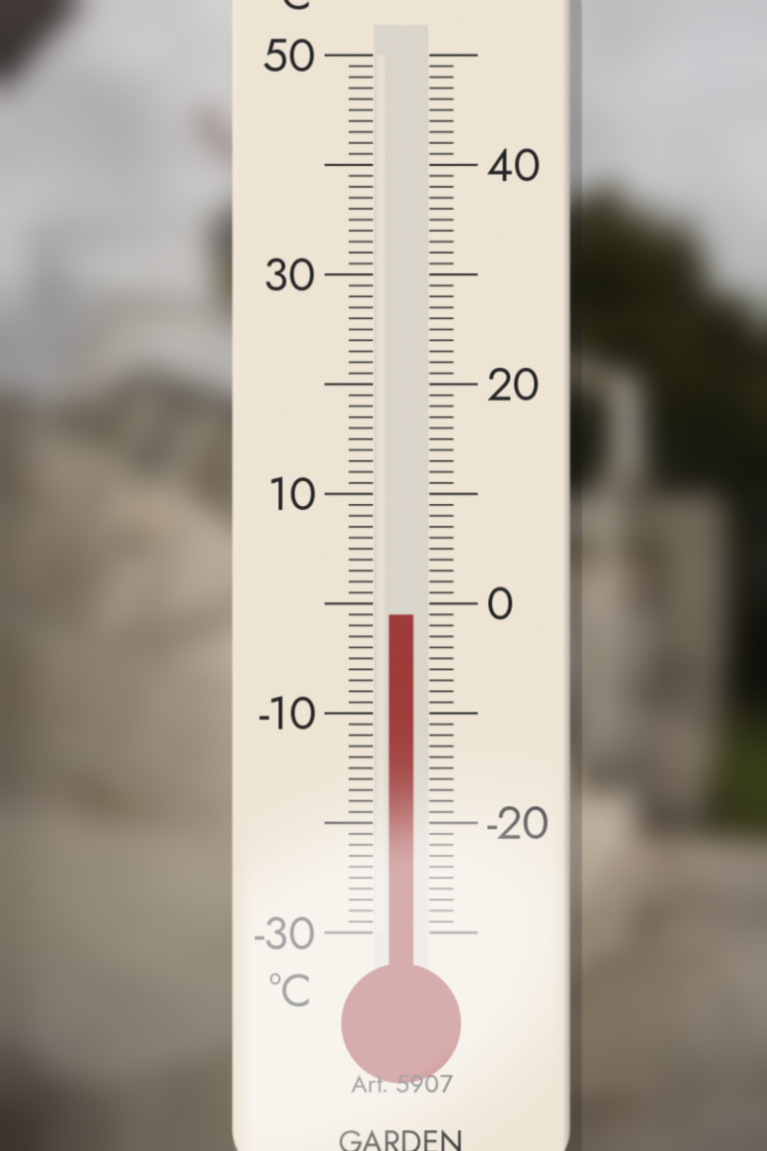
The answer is -1 (°C)
